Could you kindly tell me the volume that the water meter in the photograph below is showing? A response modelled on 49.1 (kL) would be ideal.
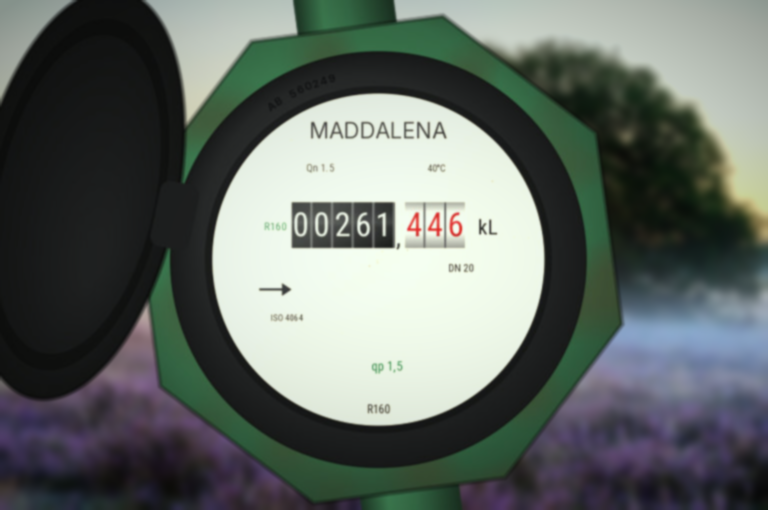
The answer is 261.446 (kL)
